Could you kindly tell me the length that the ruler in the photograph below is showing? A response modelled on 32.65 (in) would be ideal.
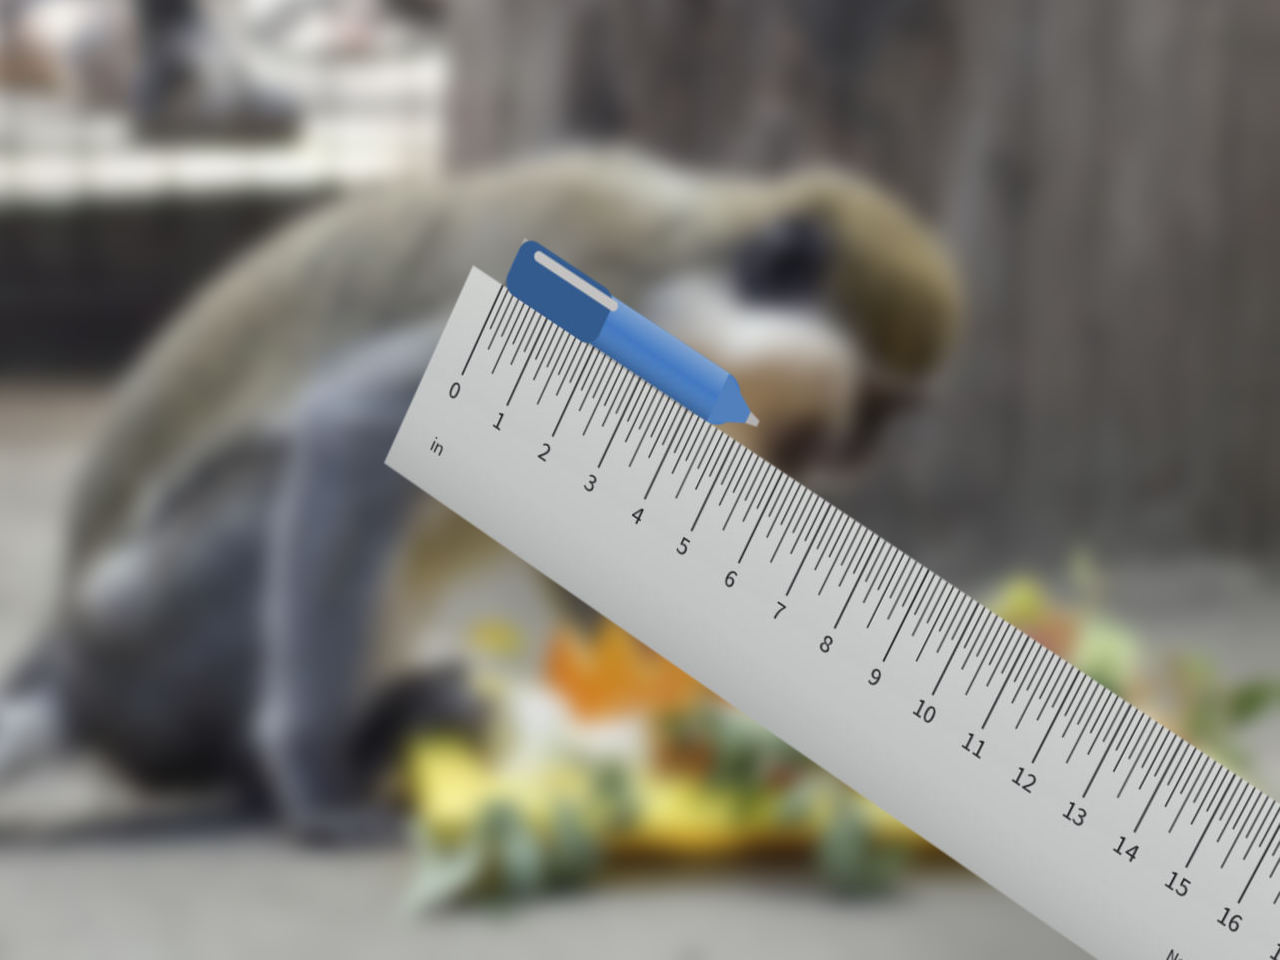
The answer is 5.25 (in)
